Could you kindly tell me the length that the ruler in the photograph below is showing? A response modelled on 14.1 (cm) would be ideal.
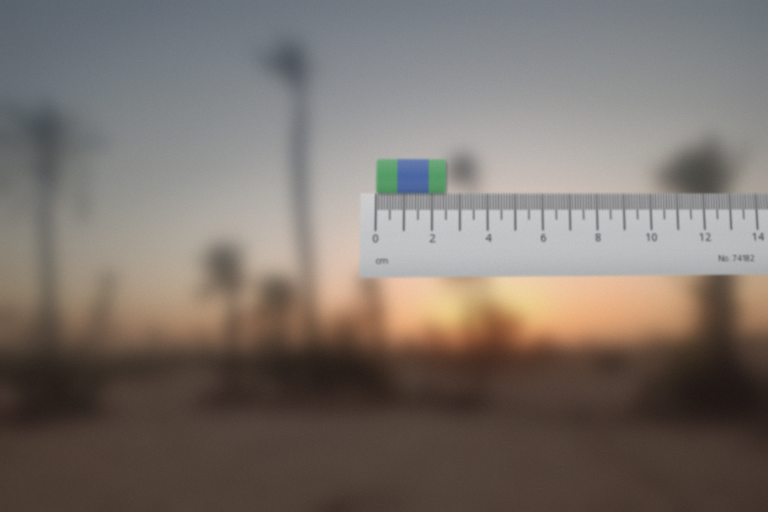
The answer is 2.5 (cm)
